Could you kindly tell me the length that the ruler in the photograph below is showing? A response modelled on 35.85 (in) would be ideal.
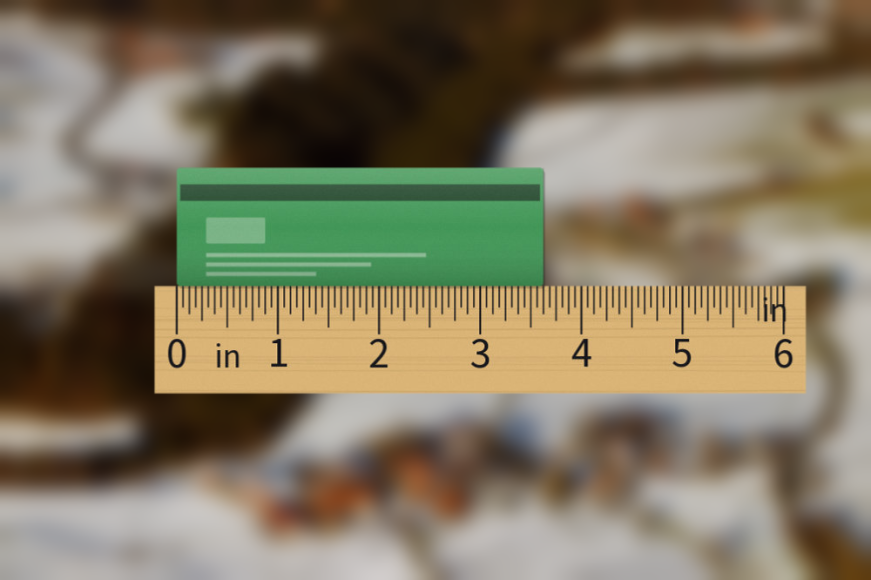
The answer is 3.625 (in)
